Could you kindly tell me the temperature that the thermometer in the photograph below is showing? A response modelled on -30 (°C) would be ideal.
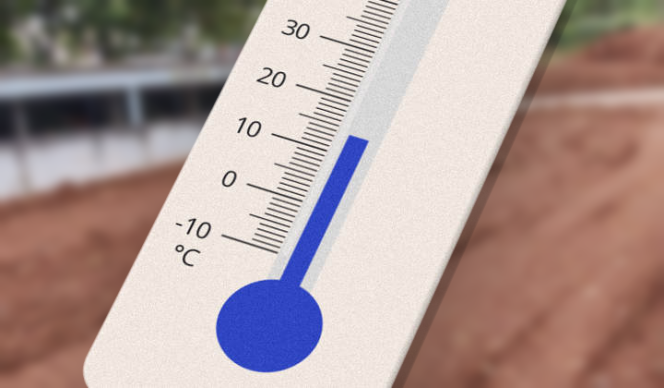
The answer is 14 (°C)
